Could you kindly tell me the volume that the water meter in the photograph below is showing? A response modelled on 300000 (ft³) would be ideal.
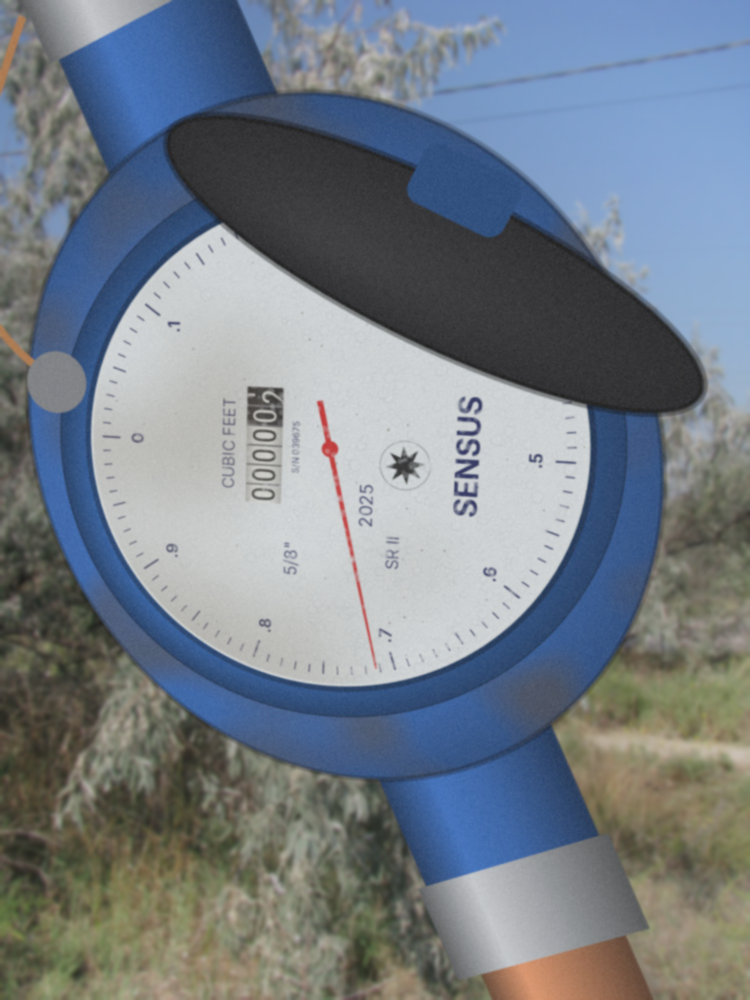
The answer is 1.71 (ft³)
